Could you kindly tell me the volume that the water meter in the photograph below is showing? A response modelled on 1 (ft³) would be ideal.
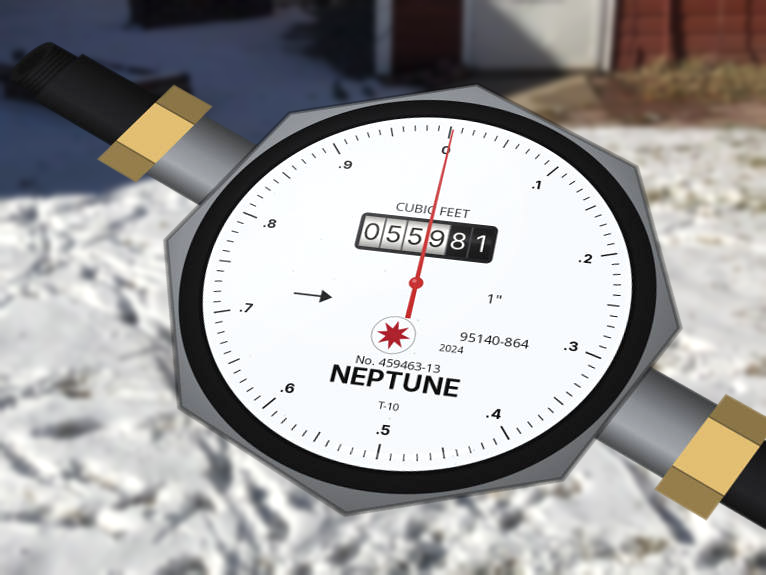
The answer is 55981.00 (ft³)
